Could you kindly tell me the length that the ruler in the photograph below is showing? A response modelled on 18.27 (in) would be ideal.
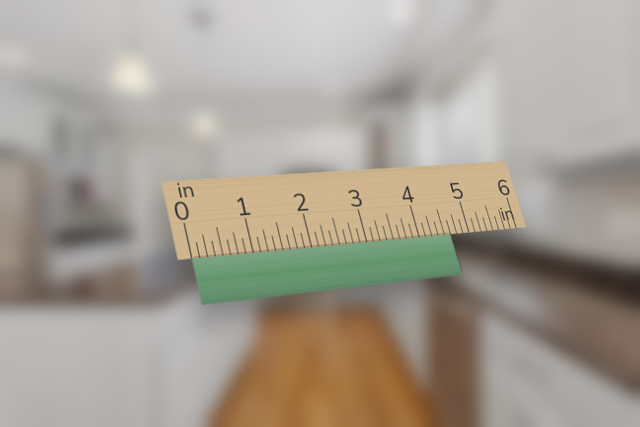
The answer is 4.625 (in)
